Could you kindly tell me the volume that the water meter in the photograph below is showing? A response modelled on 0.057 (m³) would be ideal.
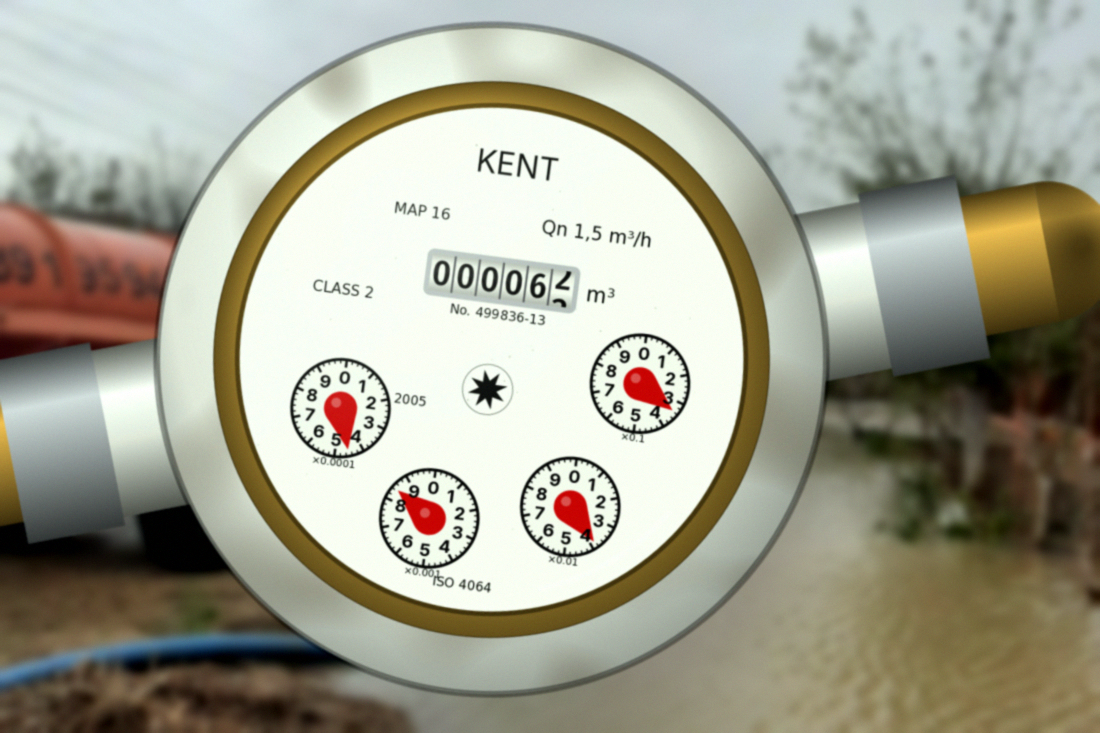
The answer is 62.3384 (m³)
